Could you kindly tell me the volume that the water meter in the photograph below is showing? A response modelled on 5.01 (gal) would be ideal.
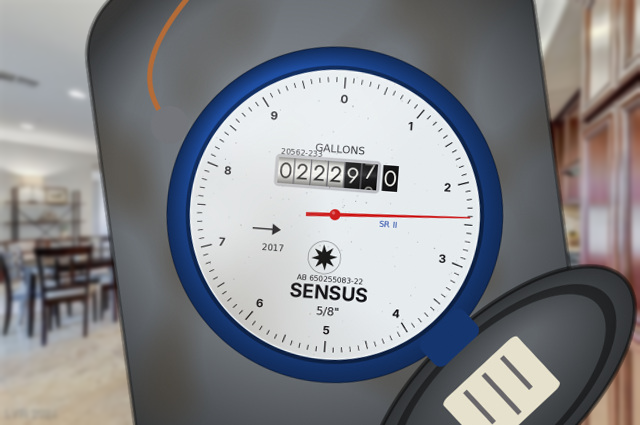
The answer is 222972.4 (gal)
